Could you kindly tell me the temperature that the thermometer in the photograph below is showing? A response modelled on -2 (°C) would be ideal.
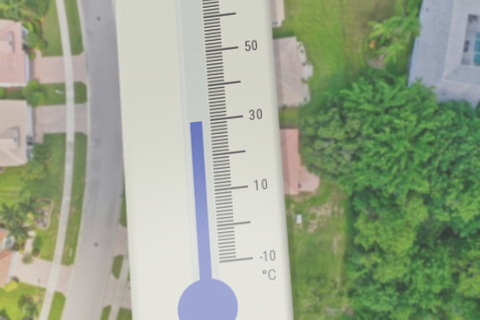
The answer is 30 (°C)
